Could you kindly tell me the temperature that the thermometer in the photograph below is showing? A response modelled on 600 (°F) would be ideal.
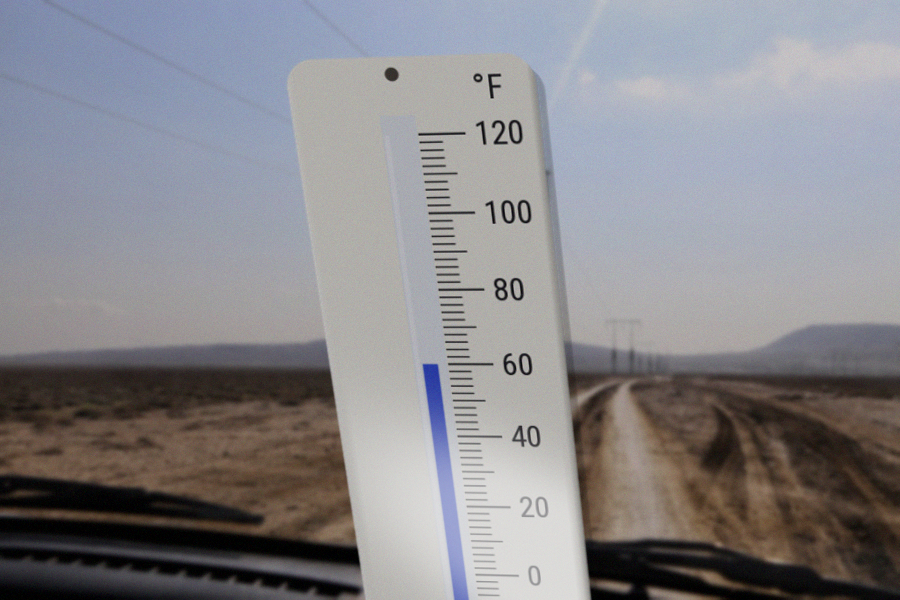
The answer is 60 (°F)
